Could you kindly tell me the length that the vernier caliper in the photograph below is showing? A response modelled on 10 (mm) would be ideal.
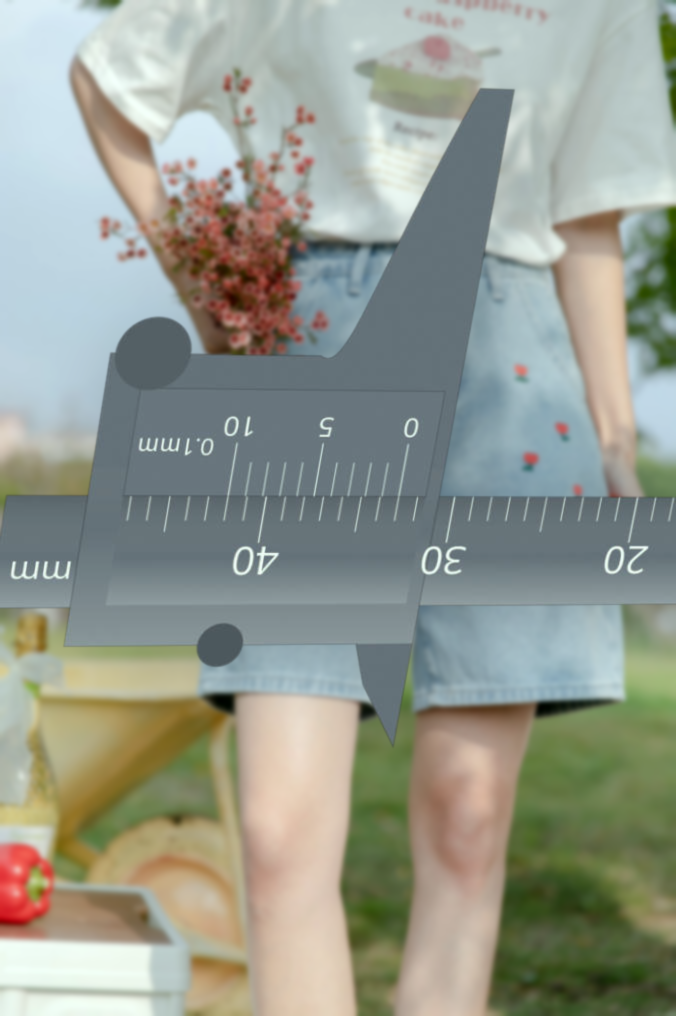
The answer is 33.0 (mm)
